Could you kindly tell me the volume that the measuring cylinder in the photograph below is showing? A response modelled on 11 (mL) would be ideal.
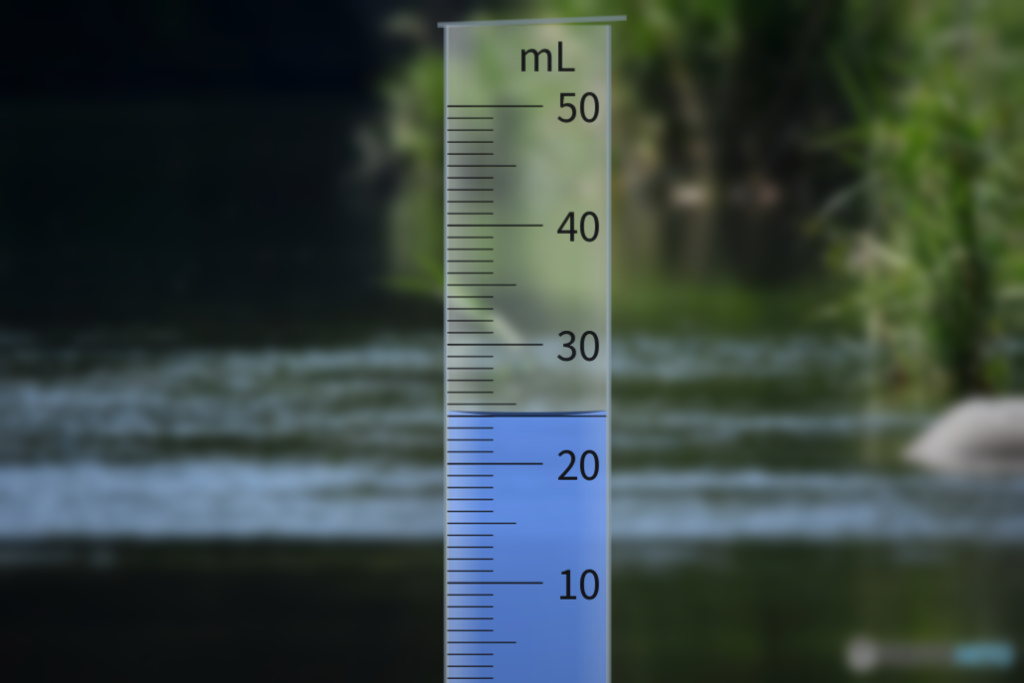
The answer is 24 (mL)
